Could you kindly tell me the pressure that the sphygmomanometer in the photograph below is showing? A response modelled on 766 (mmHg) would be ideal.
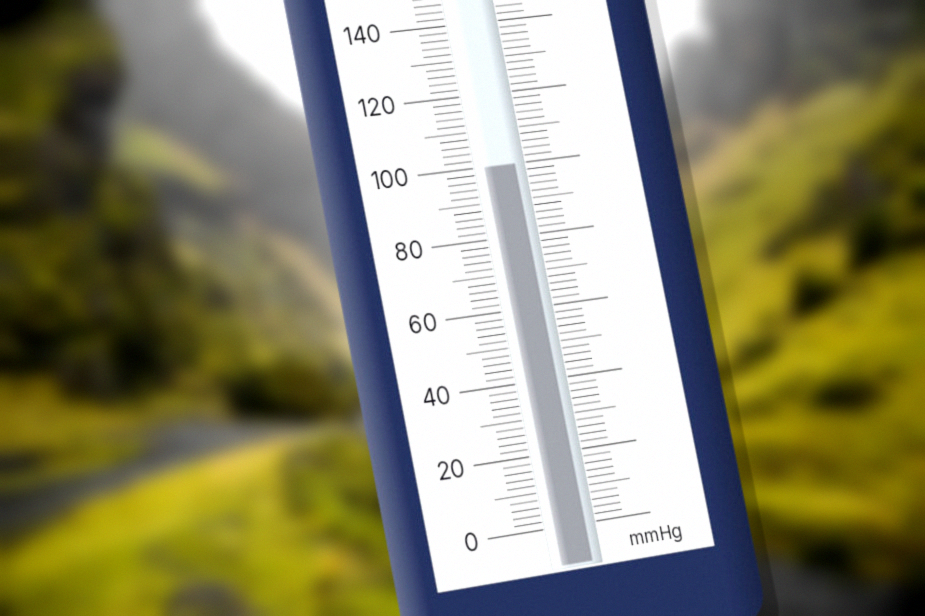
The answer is 100 (mmHg)
